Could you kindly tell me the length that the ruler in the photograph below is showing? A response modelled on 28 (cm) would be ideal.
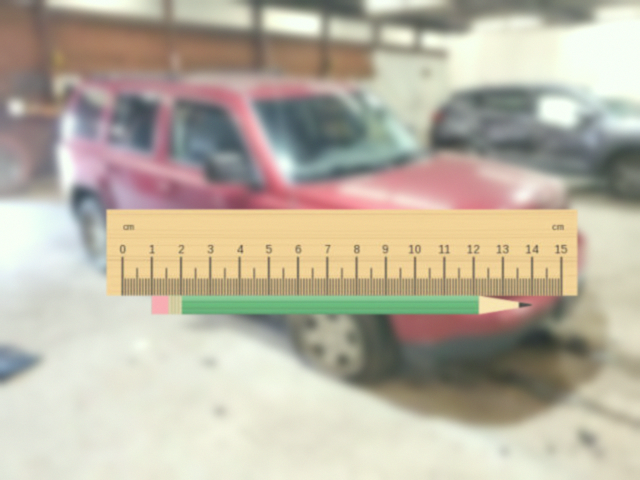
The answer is 13 (cm)
